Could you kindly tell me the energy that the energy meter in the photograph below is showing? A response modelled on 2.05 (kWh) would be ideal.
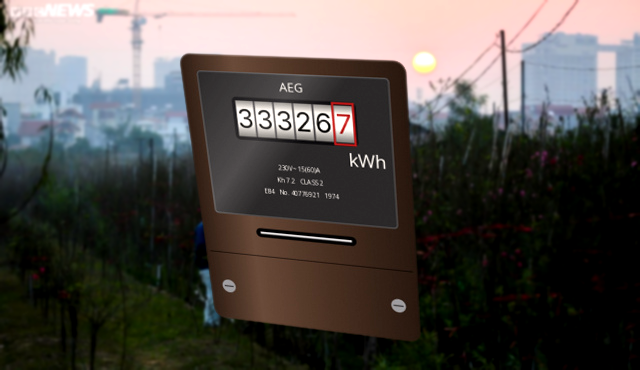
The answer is 33326.7 (kWh)
